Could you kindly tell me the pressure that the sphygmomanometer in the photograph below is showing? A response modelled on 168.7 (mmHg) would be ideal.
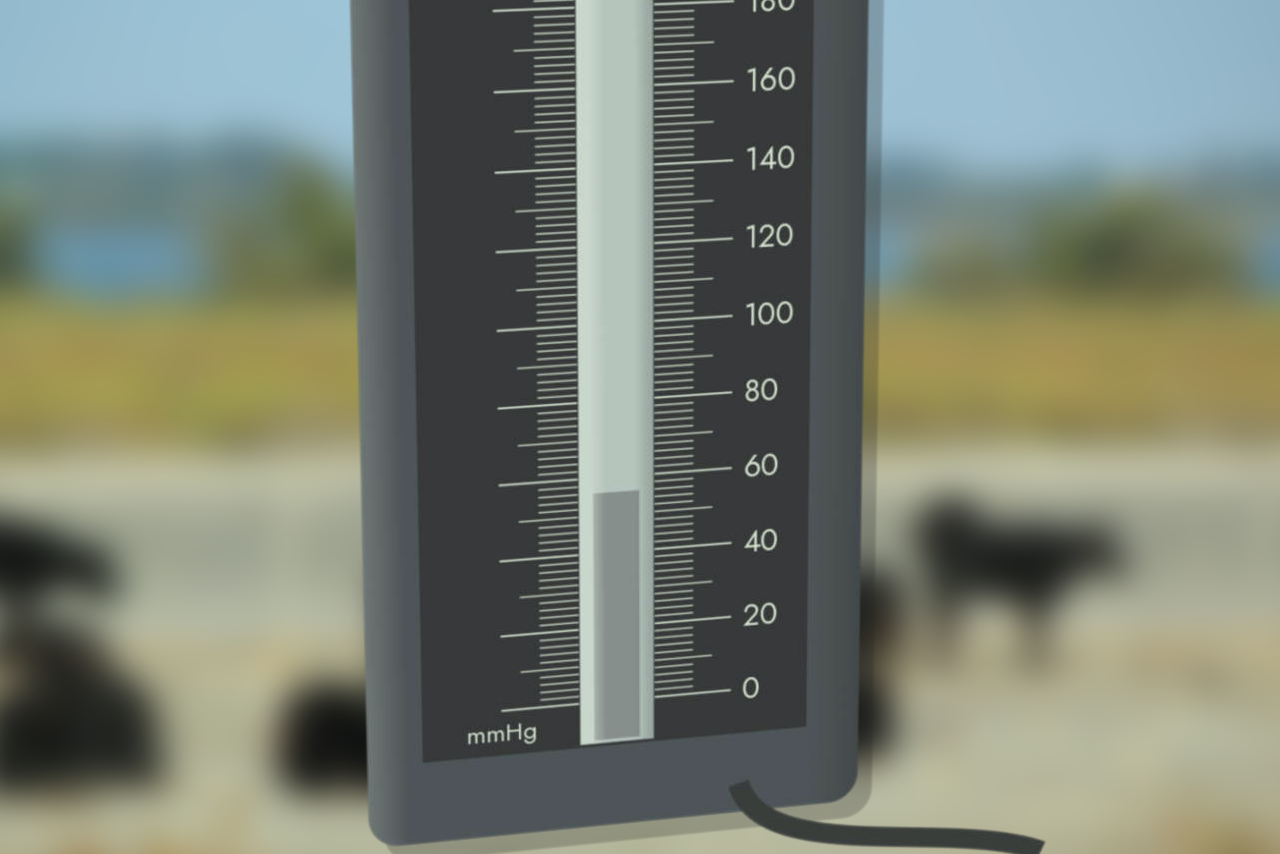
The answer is 56 (mmHg)
